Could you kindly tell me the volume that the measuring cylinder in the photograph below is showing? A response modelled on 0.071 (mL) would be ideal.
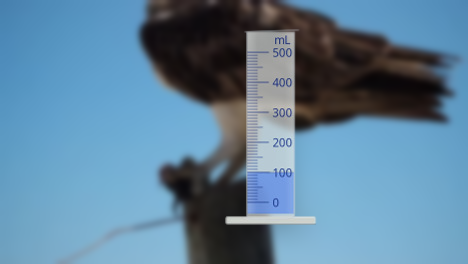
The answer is 100 (mL)
